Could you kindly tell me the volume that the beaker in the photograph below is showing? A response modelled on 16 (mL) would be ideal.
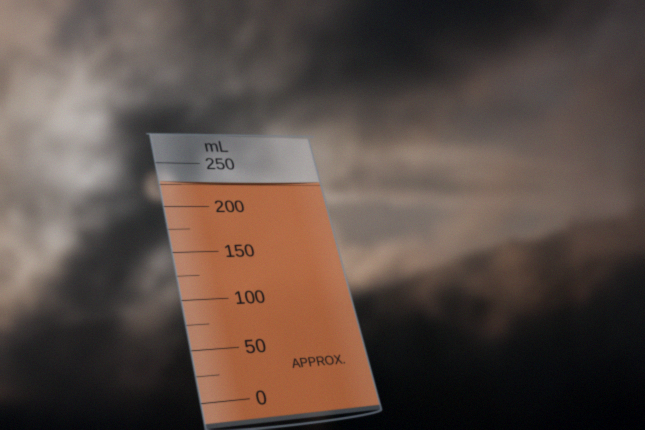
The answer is 225 (mL)
